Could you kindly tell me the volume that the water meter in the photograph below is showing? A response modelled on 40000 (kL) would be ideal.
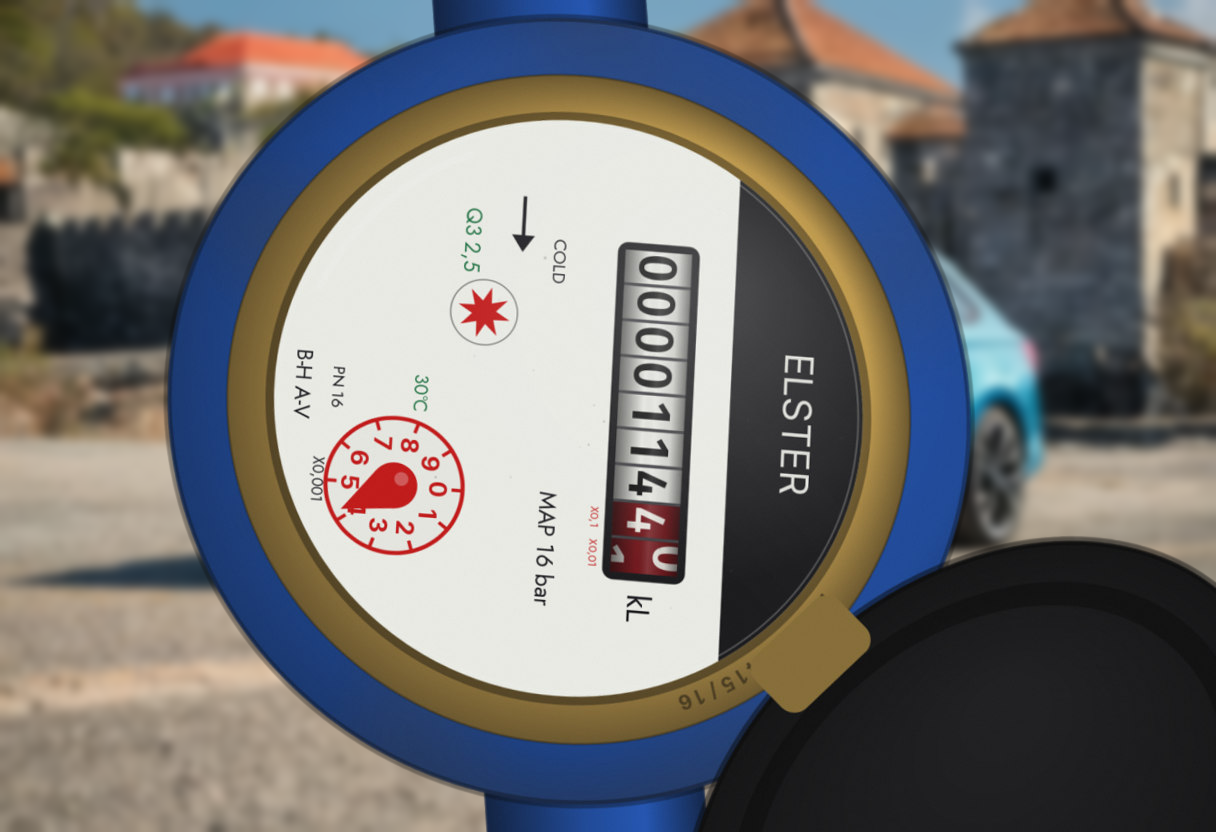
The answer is 114.404 (kL)
